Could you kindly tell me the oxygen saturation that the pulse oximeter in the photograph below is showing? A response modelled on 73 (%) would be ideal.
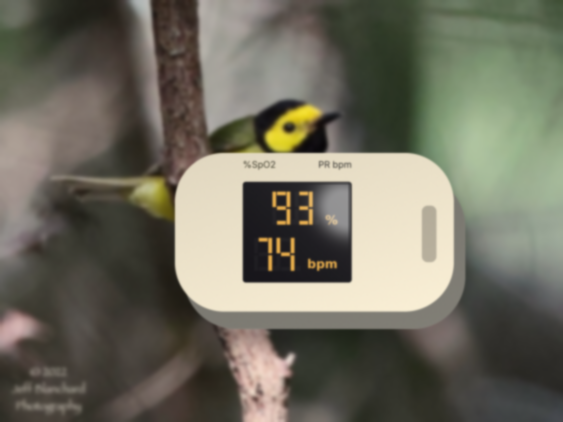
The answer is 93 (%)
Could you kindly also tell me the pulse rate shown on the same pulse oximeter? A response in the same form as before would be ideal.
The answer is 74 (bpm)
